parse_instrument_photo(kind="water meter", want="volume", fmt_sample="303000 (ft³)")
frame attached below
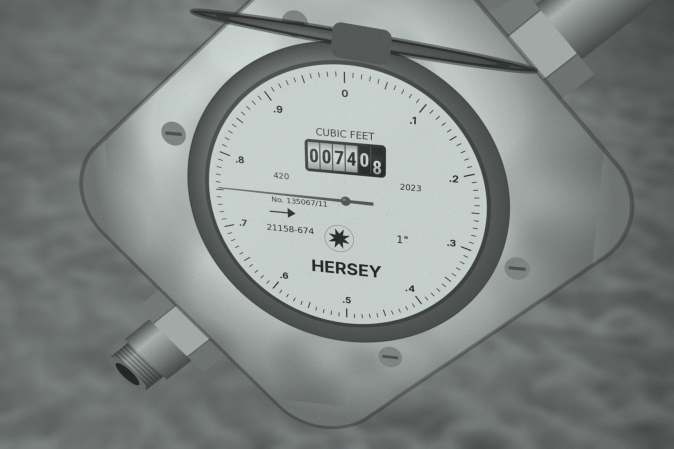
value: 7407.75 (ft³)
